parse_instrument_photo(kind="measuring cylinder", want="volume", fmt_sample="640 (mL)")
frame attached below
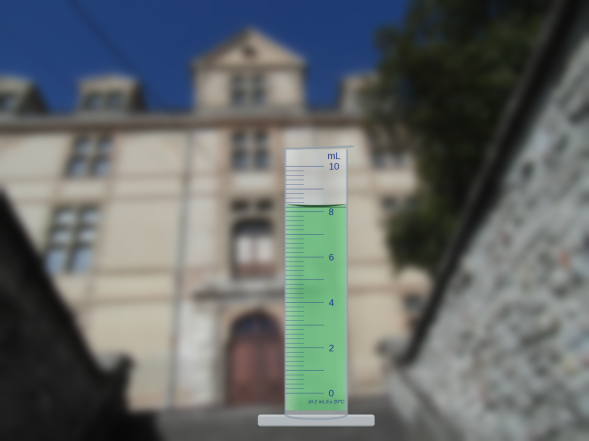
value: 8.2 (mL)
